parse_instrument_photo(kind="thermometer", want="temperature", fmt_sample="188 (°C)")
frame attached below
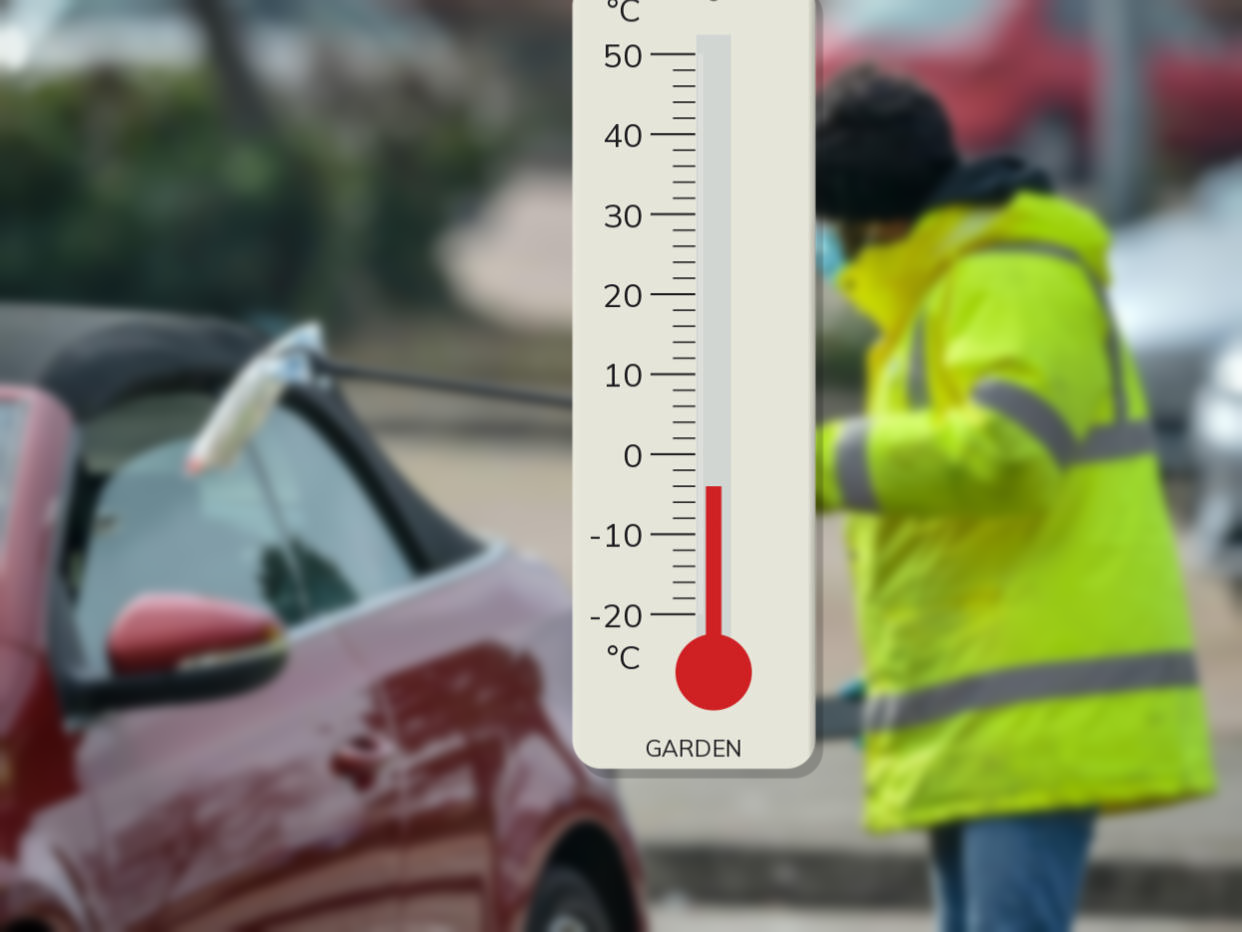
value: -4 (°C)
